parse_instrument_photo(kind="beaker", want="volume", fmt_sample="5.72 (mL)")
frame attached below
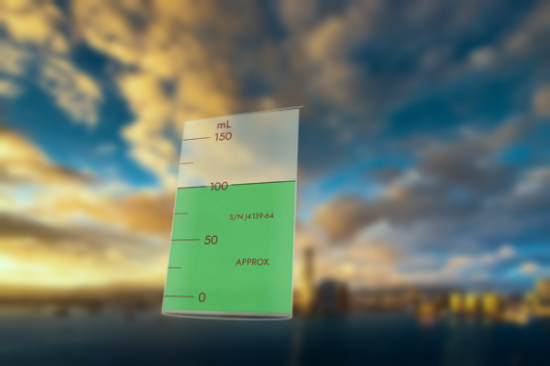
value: 100 (mL)
